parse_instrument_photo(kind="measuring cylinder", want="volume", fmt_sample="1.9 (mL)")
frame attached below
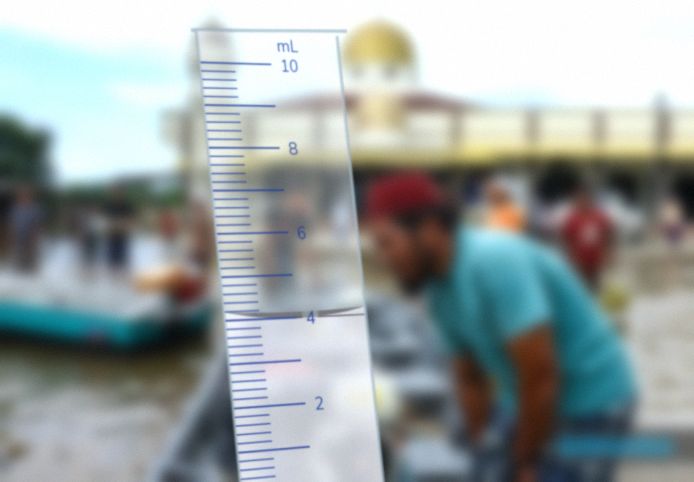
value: 4 (mL)
